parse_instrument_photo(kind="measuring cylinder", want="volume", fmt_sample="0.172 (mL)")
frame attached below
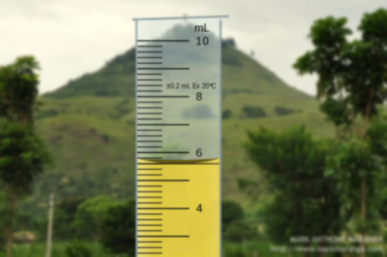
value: 5.6 (mL)
